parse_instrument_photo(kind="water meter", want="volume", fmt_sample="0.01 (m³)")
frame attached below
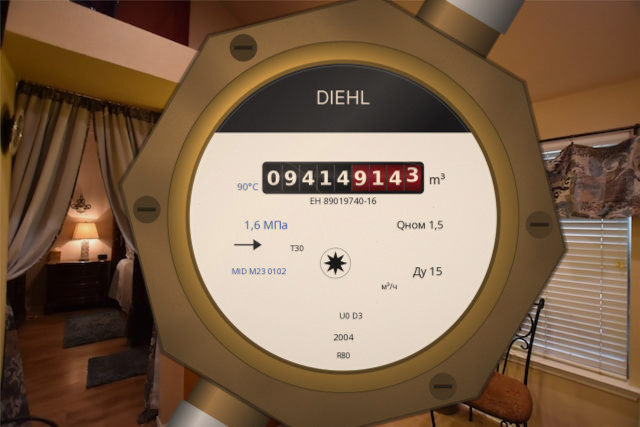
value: 9414.9143 (m³)
